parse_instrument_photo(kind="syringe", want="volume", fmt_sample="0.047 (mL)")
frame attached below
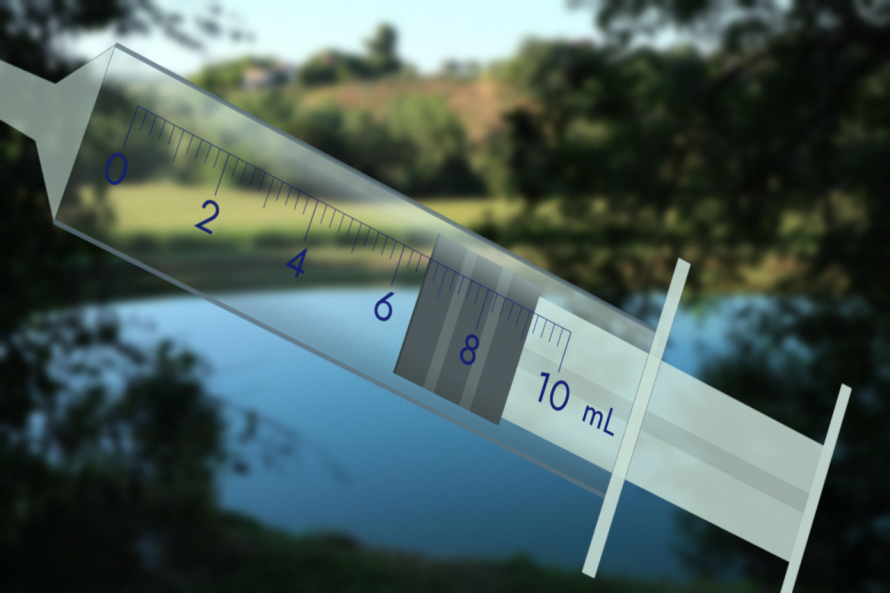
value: 6.6 (mL)
